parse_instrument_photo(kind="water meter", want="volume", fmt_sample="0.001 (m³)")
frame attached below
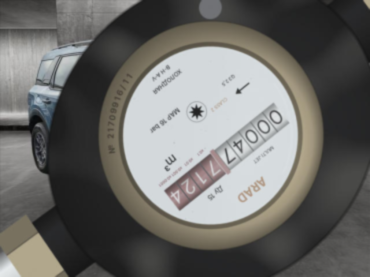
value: 47.7124 (m³)
